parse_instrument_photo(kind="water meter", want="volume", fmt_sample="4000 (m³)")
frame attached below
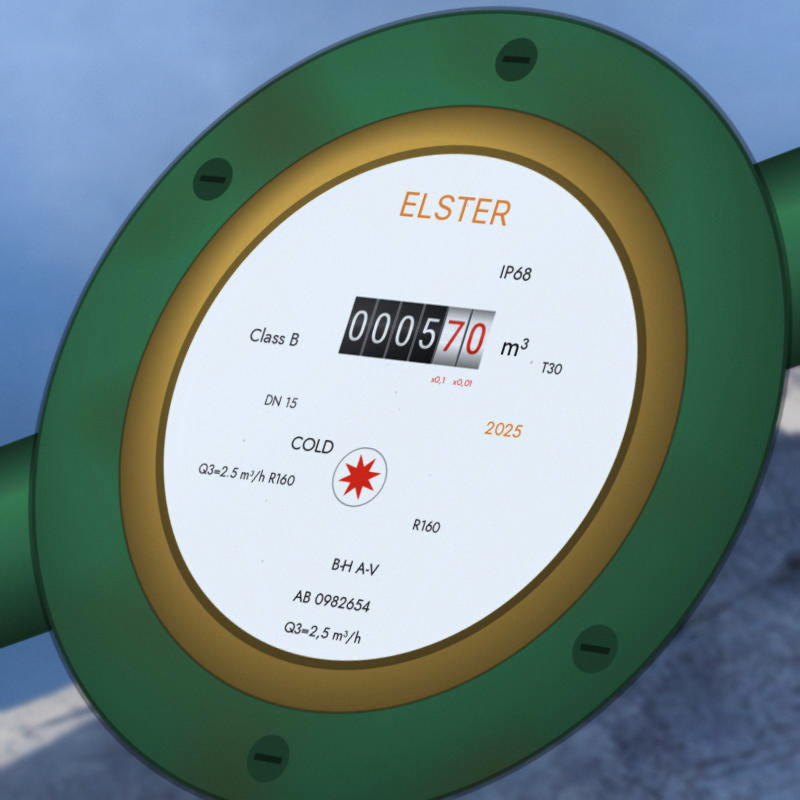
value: 5.70 (m³)
